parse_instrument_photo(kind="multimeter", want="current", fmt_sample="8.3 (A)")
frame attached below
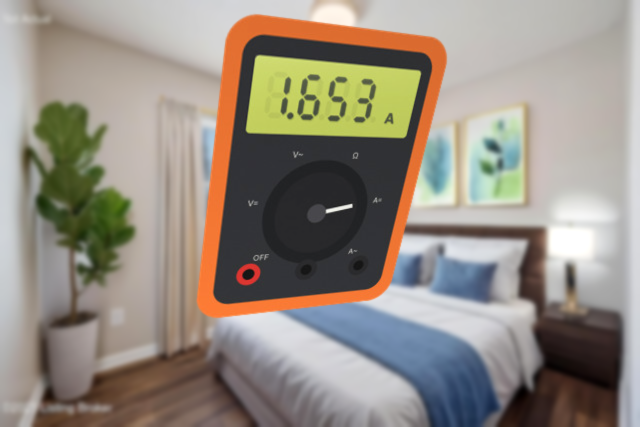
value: 1.653 (A)
